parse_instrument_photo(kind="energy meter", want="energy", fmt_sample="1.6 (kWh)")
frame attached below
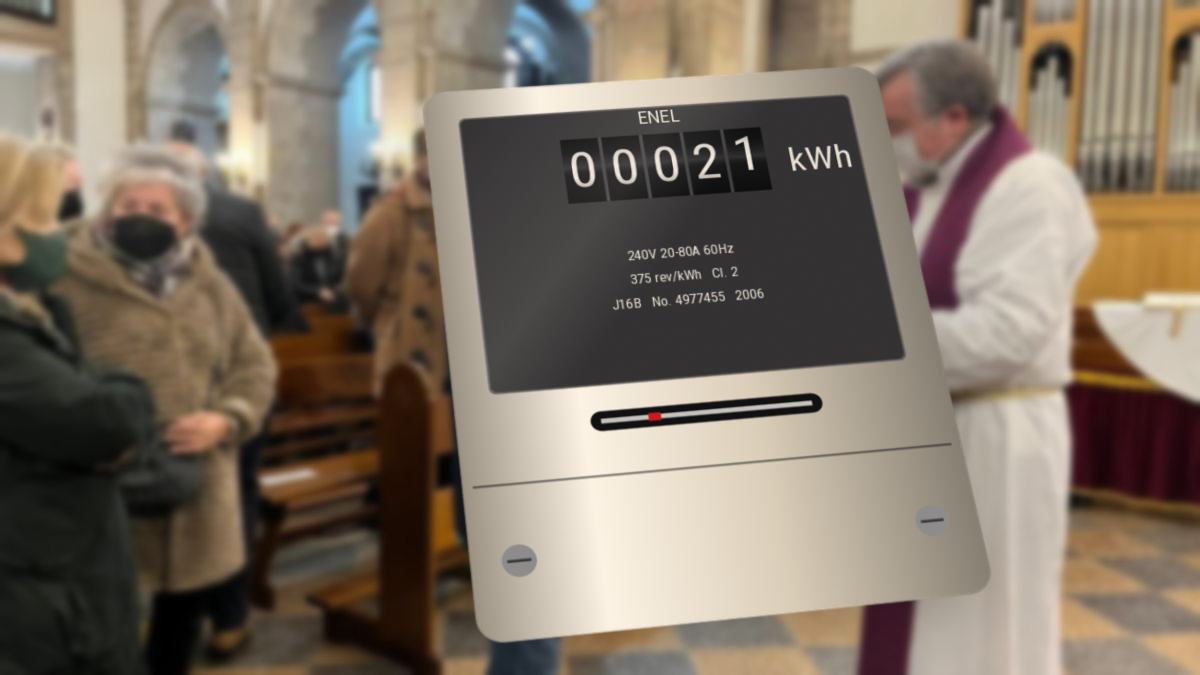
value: 21 (kWh)
